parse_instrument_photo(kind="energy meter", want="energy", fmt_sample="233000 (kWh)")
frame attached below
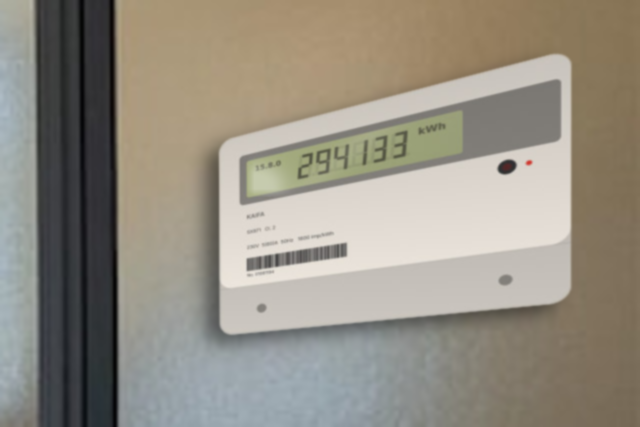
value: 294133 (kWh)
